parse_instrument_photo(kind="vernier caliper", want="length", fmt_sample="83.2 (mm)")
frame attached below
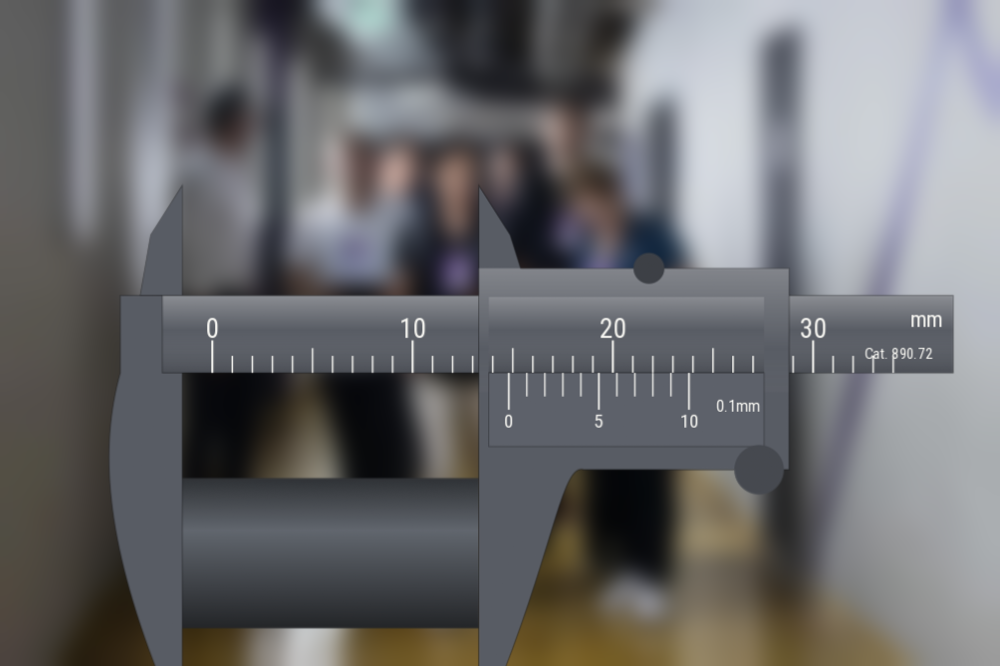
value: 14.8 (mm)
